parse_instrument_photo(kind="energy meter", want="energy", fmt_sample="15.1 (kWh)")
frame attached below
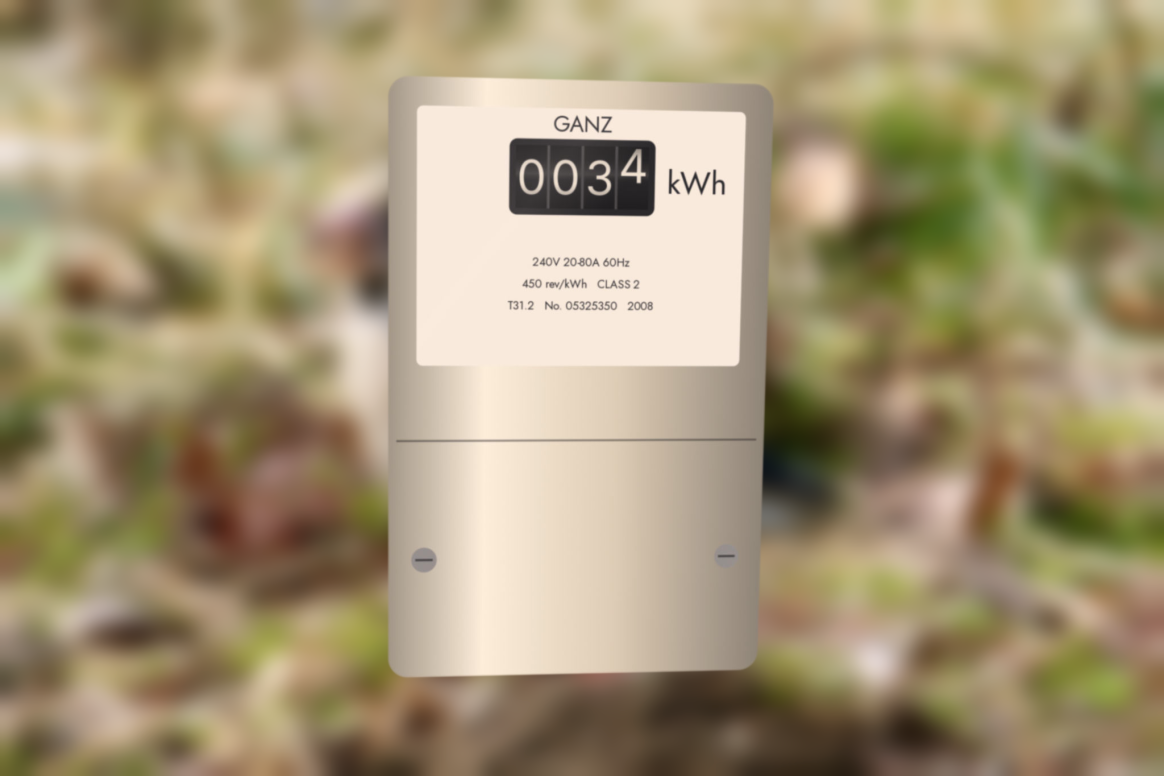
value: 34 (kWh)
